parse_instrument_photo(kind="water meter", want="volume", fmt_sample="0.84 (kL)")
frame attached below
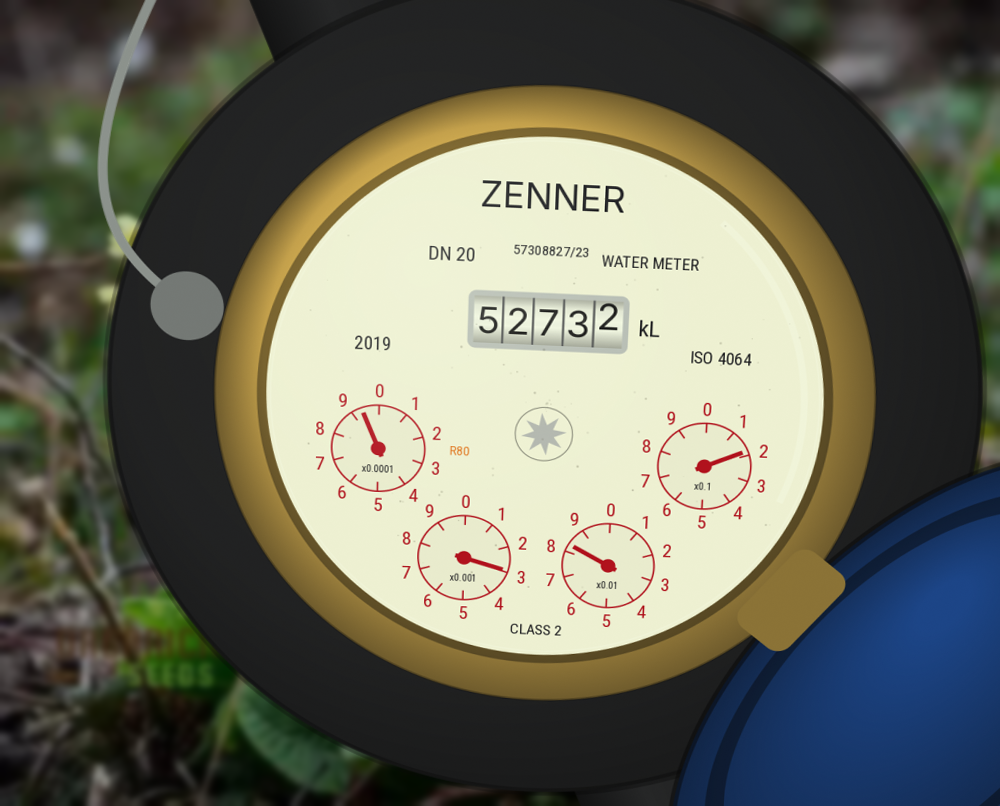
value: 52732.1829 (kL)
